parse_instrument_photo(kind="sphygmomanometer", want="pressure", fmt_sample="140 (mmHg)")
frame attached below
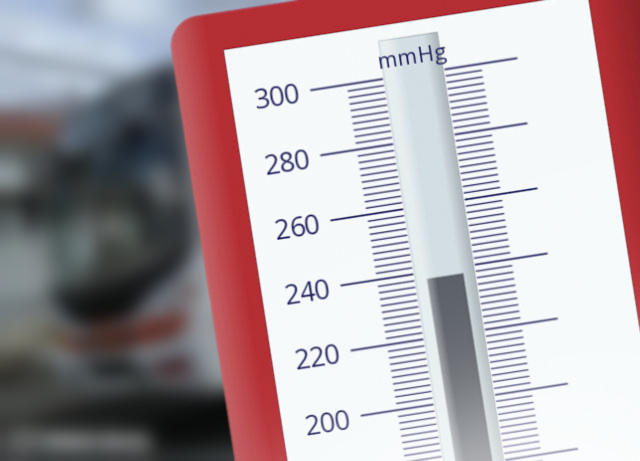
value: 238 (mmHg)
